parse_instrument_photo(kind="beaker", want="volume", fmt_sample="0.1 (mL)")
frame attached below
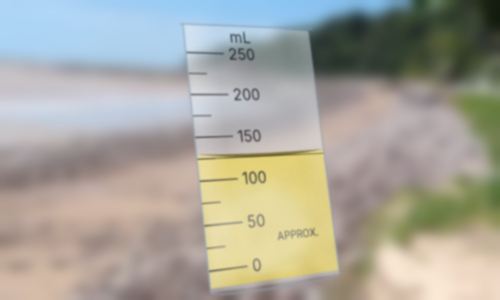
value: 125 (mL)
